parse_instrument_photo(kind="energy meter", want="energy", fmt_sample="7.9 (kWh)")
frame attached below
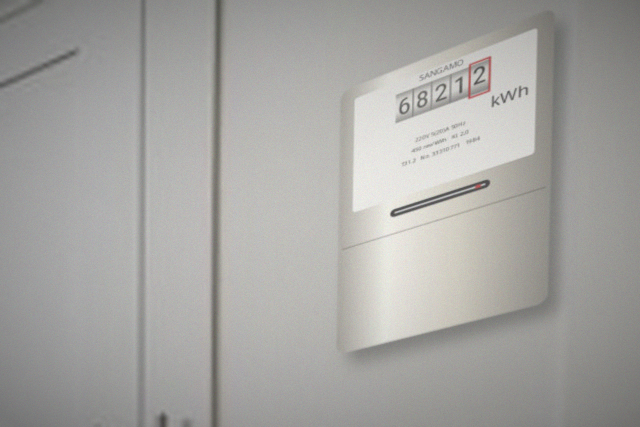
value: 6821.2 (kWh)
